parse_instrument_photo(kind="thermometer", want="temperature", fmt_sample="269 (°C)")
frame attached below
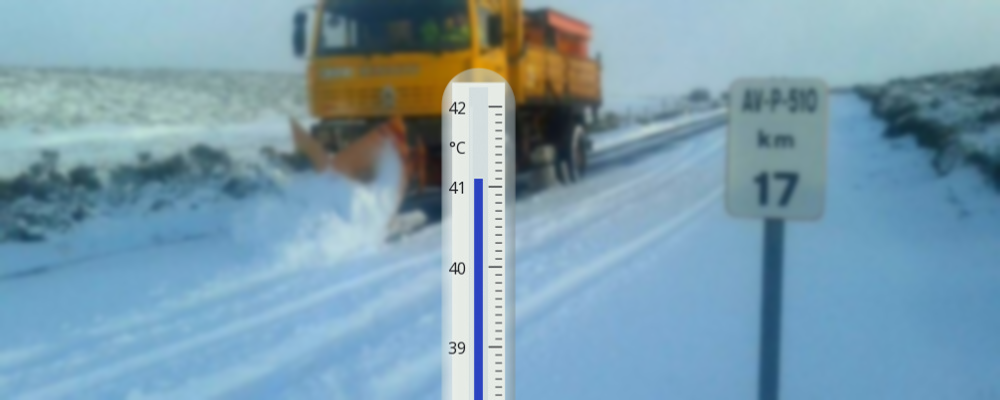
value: 41.1 (°C)
